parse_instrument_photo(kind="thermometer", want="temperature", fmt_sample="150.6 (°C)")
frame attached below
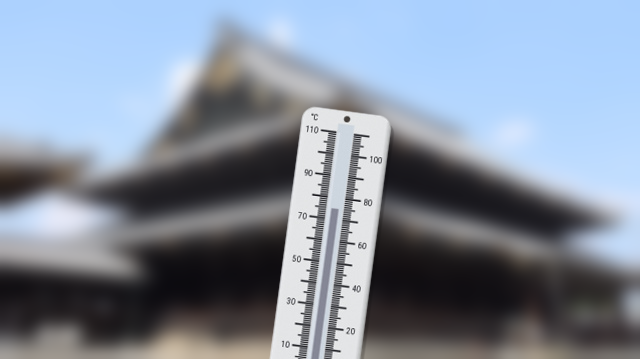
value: 75 (°C)
